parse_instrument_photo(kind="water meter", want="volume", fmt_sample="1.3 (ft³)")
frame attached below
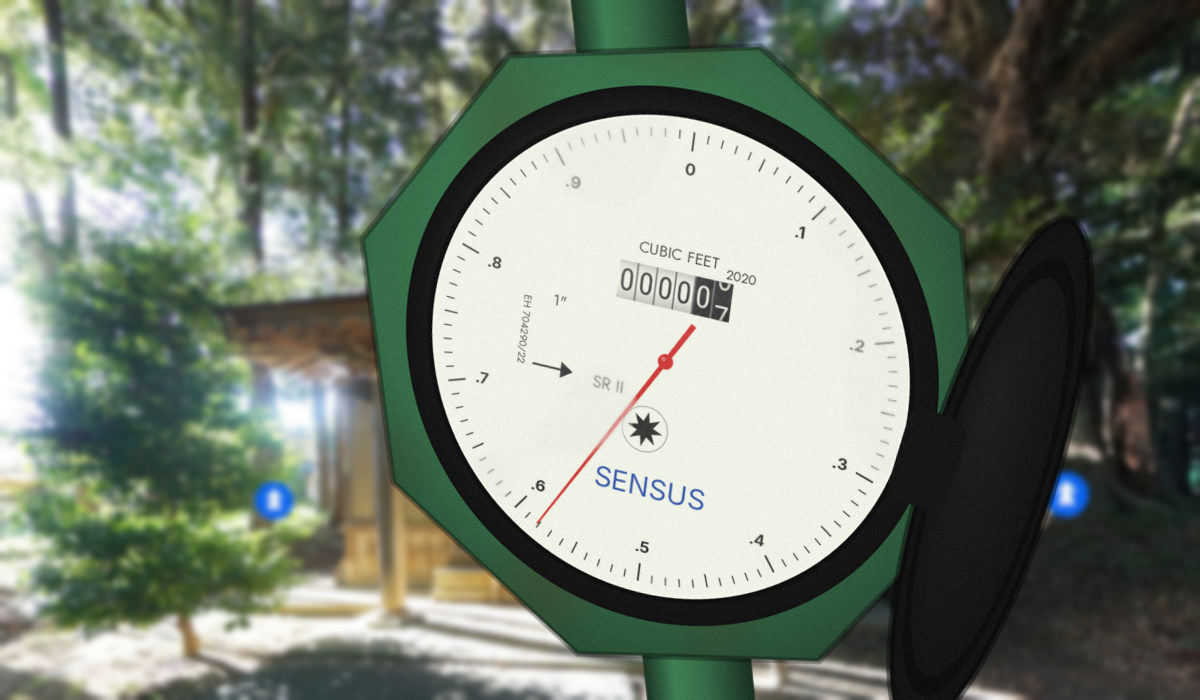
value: 6.58 (ft³)
